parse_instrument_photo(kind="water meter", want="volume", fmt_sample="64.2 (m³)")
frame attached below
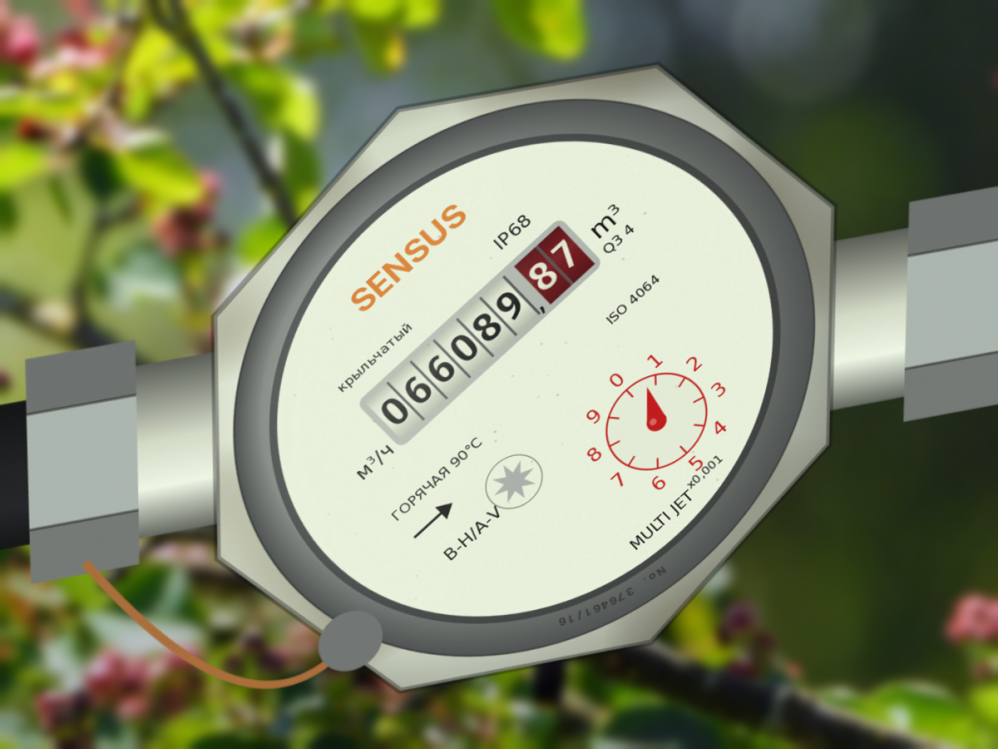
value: 66089.870 (m³)
